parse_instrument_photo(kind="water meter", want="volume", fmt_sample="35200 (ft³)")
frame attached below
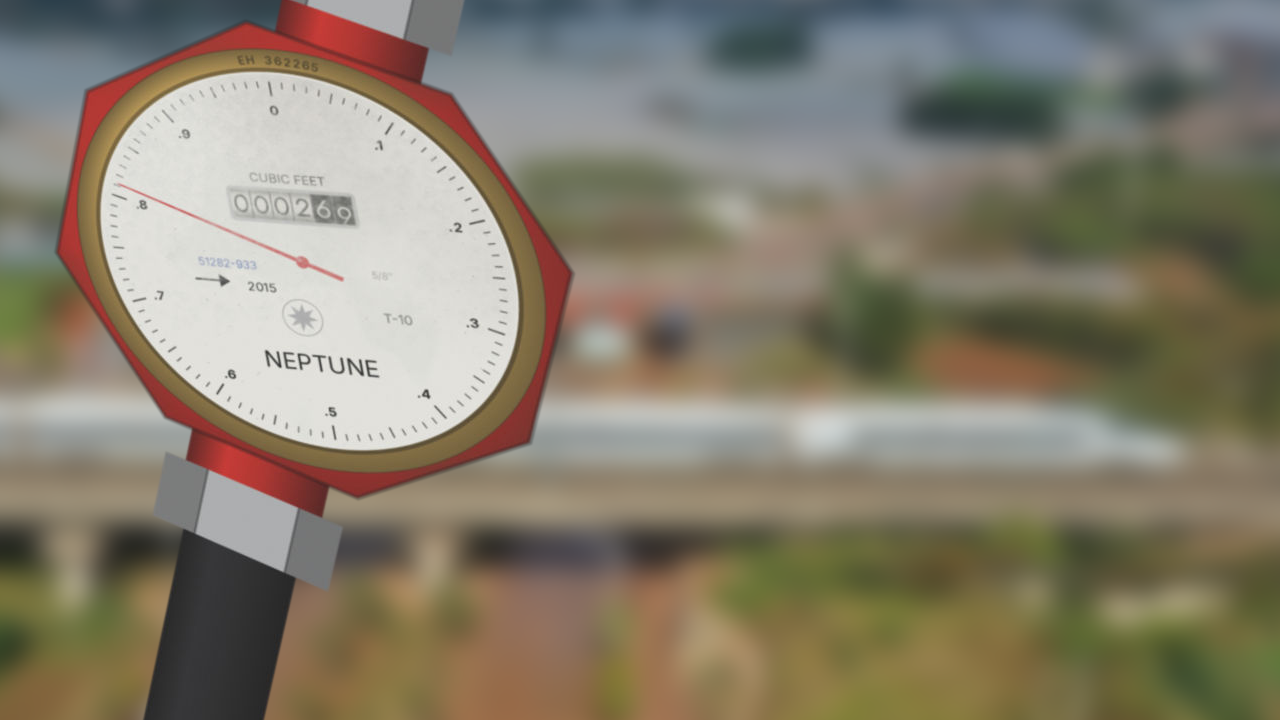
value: 268.81 (ft³)
